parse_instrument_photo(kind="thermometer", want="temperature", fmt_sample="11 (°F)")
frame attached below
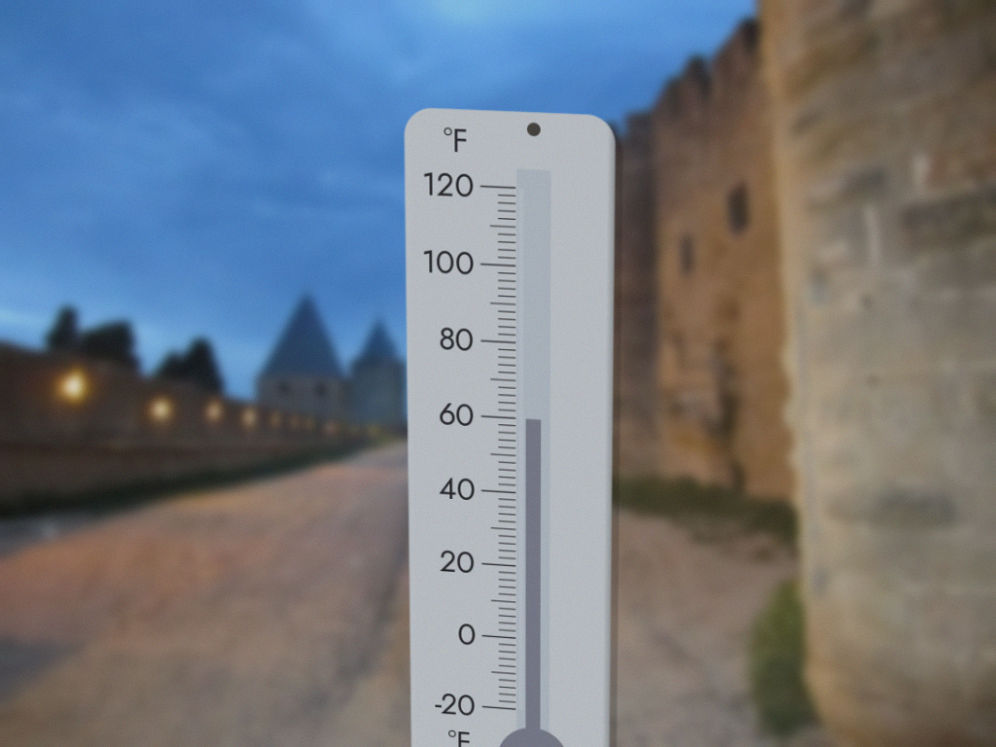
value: 60 (°F)
